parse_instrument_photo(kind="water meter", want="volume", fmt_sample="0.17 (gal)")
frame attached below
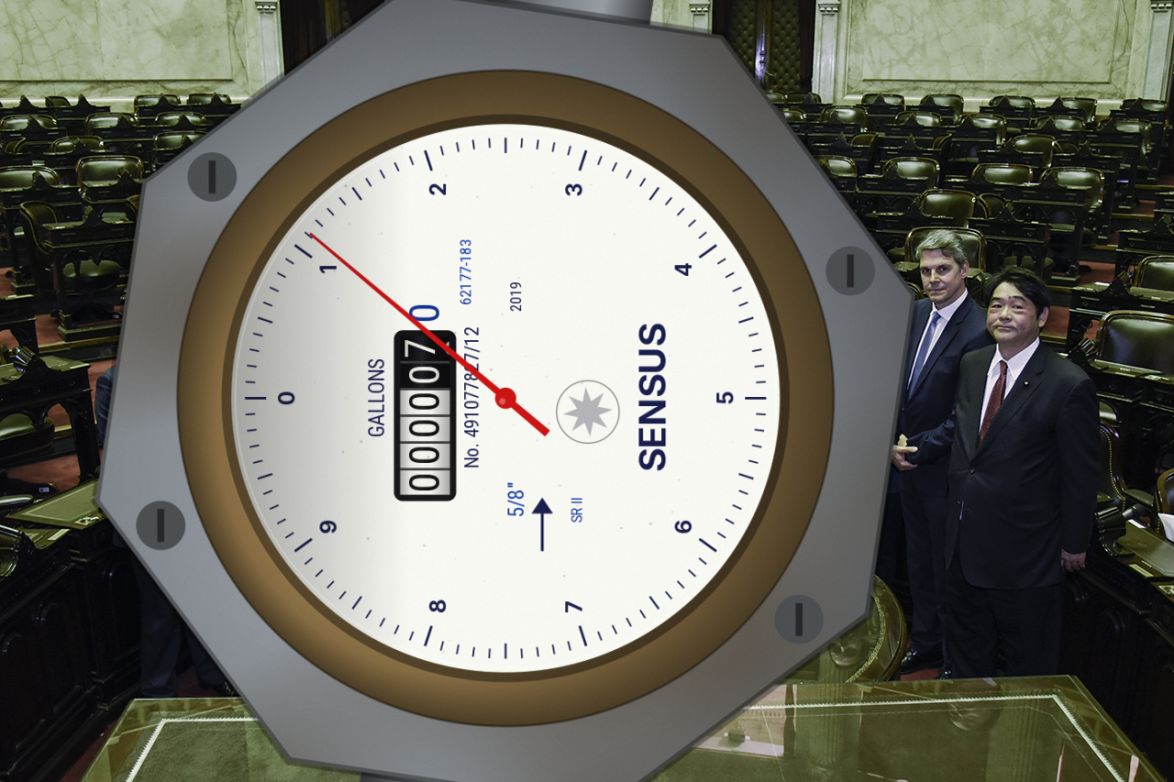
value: 71.1 (gal)
